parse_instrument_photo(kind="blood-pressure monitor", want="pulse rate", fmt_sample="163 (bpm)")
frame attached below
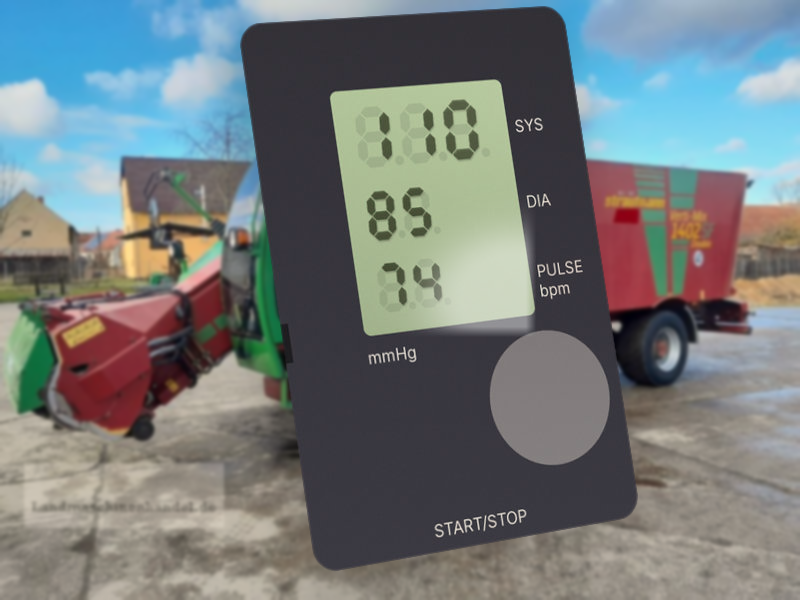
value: 74 (bpm)
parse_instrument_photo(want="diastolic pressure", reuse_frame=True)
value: 85 (mmHg)
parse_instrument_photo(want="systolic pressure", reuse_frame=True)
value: 110 (mmHg)
